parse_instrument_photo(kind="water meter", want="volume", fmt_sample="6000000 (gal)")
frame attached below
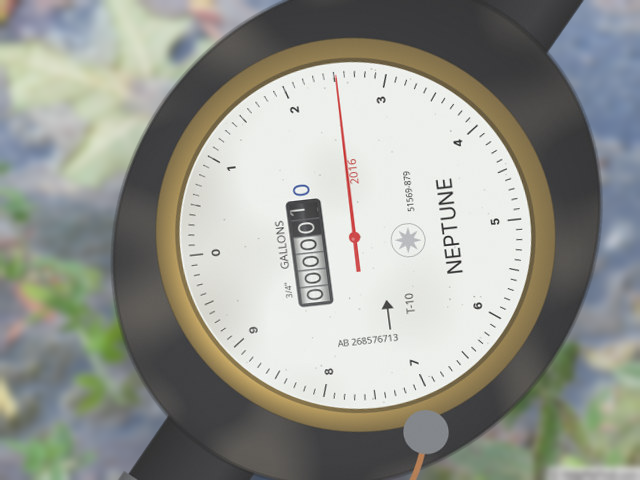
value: 12.5 (gal)
